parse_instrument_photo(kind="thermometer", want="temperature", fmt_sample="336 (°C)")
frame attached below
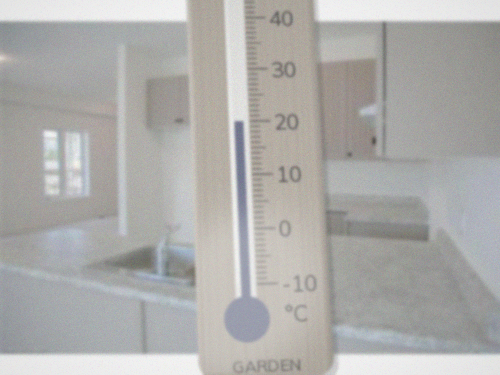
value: 20 (°C)
